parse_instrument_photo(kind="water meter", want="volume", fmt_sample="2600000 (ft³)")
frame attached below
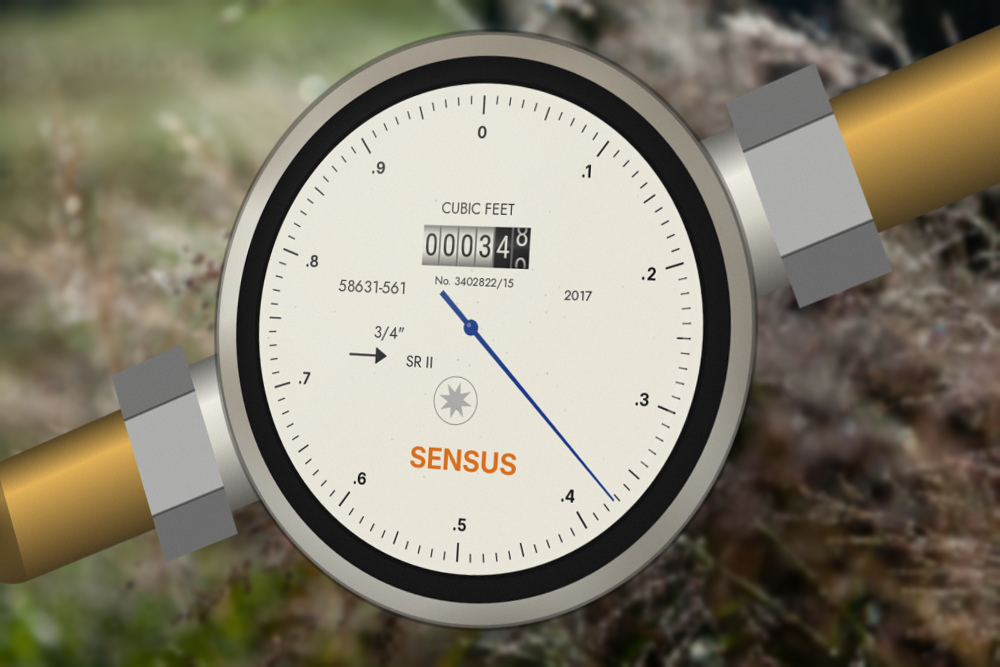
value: 348.37 (ft³)
